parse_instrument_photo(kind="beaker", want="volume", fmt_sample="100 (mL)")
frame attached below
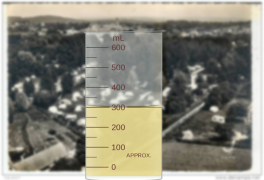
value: 300 (mL)
